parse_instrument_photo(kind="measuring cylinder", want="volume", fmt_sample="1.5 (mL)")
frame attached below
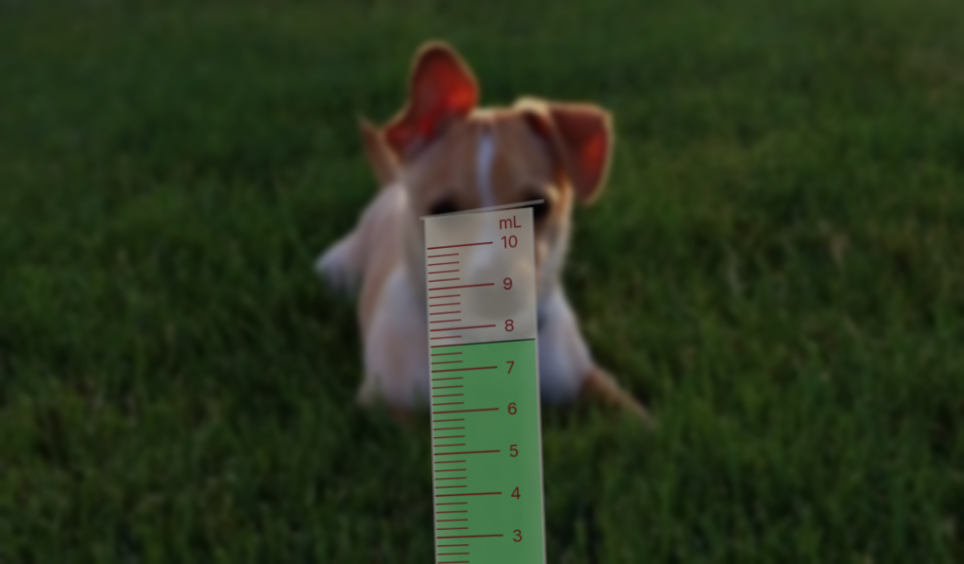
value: 7.6 (mL)
